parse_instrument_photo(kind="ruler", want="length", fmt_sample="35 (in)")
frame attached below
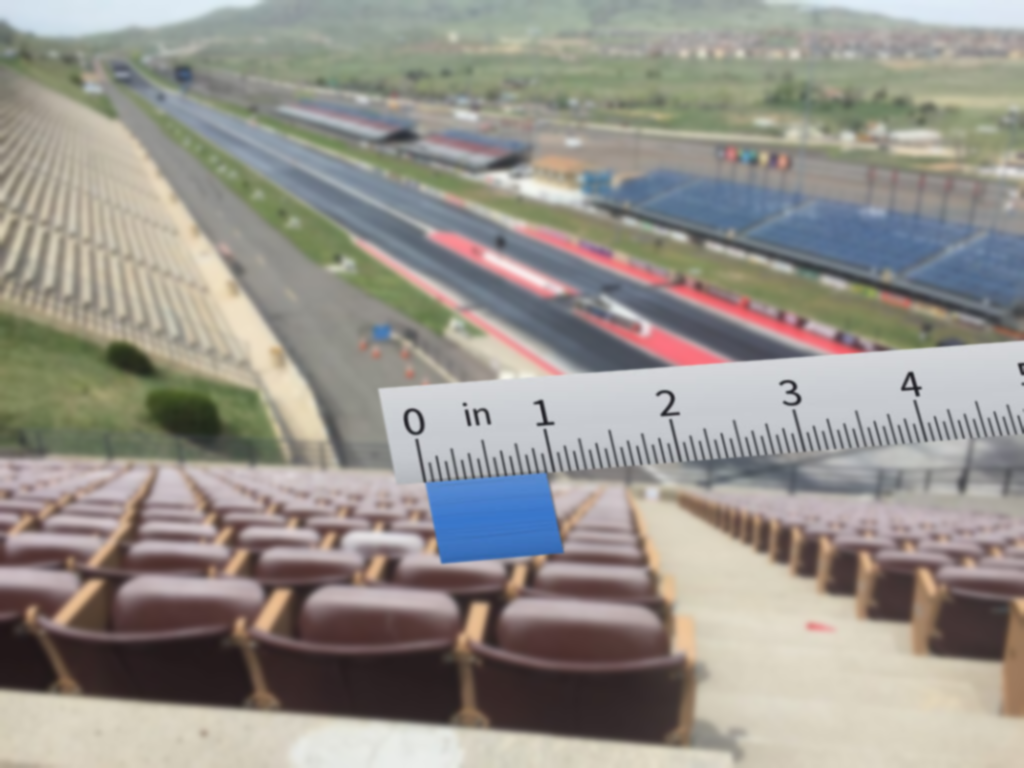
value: 0.9375 (in)
